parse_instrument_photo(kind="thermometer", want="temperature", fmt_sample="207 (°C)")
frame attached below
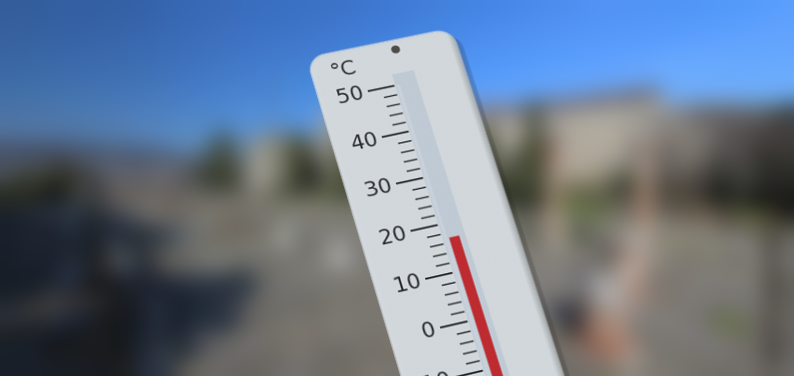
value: 17 (°C)
